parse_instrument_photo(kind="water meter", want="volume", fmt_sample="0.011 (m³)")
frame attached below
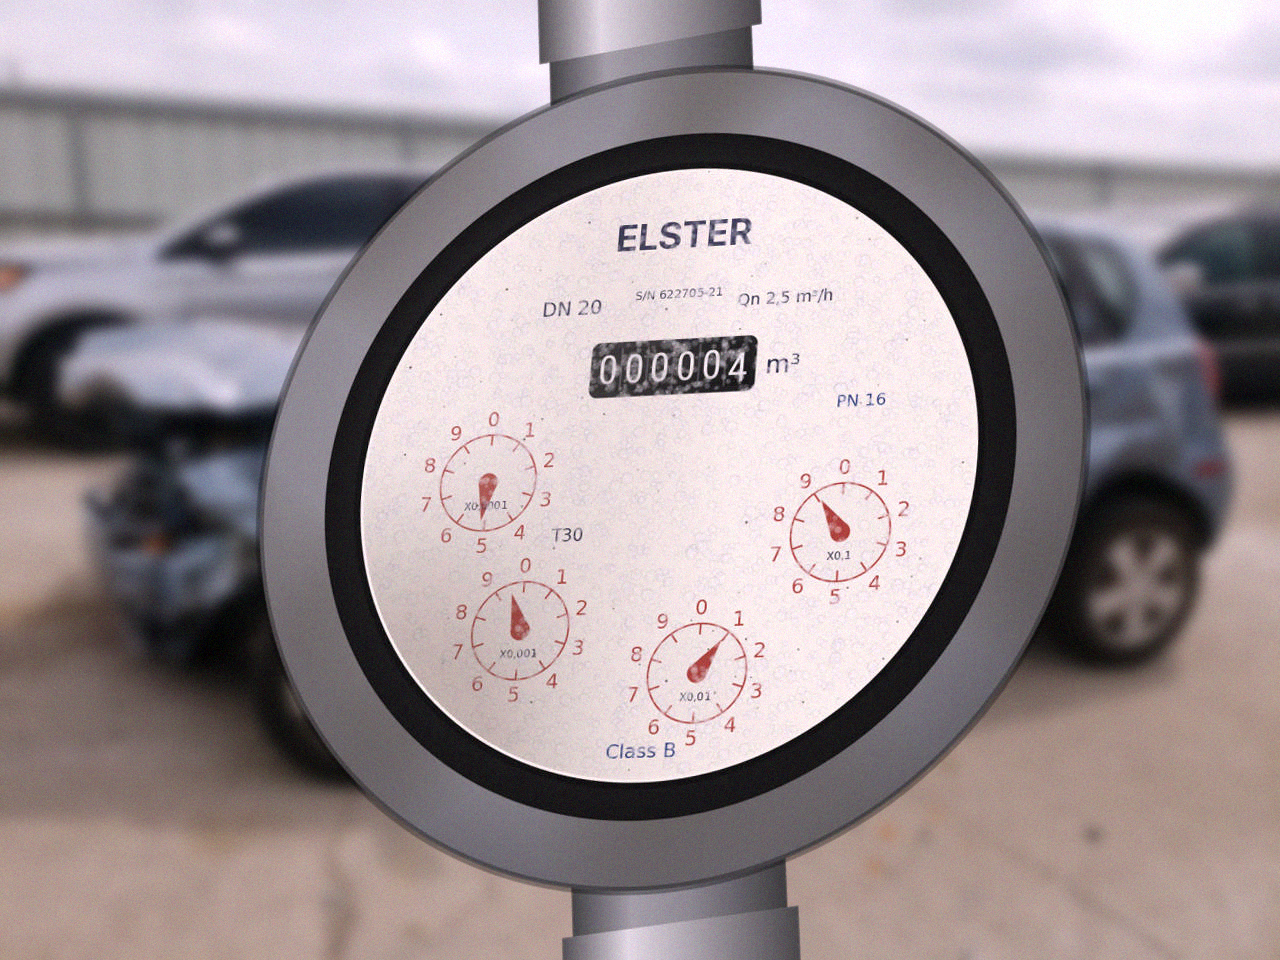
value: 3.9095 (m³)
